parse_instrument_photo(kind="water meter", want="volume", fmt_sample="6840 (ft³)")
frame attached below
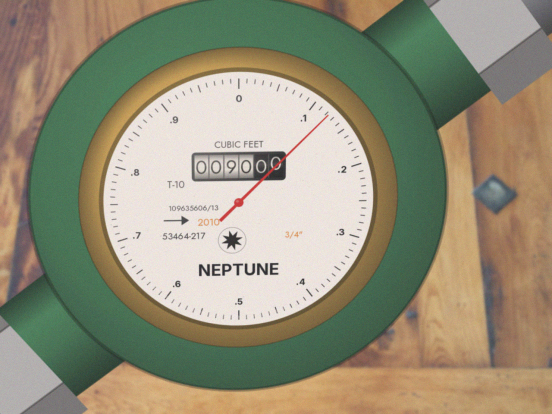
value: 9000.12 (ft³)
